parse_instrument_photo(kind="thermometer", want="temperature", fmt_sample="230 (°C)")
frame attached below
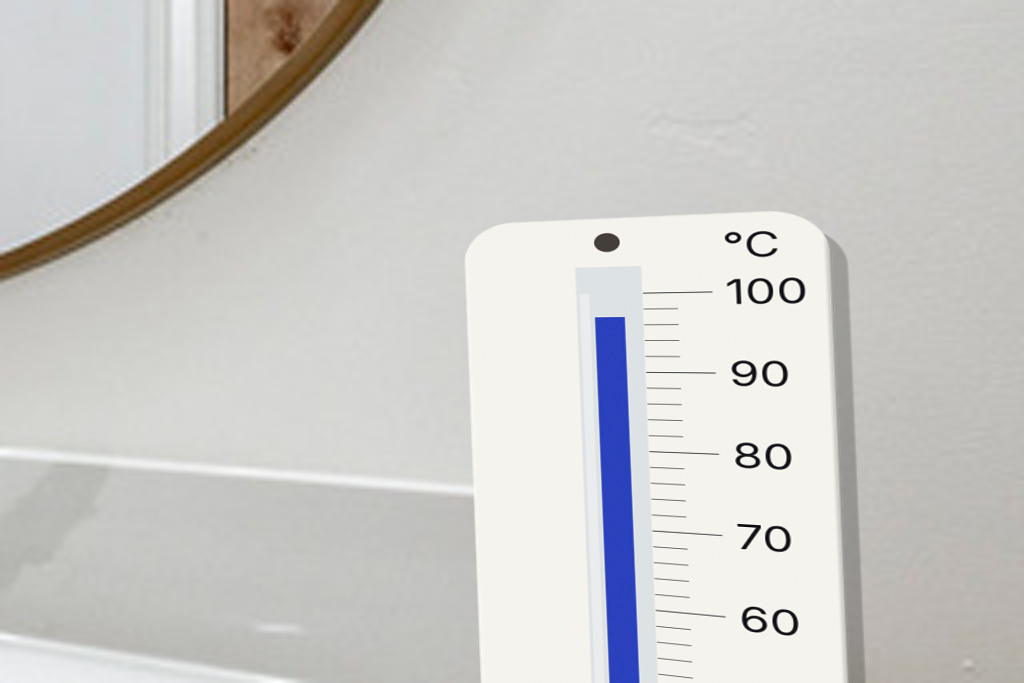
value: 97 (°C)
